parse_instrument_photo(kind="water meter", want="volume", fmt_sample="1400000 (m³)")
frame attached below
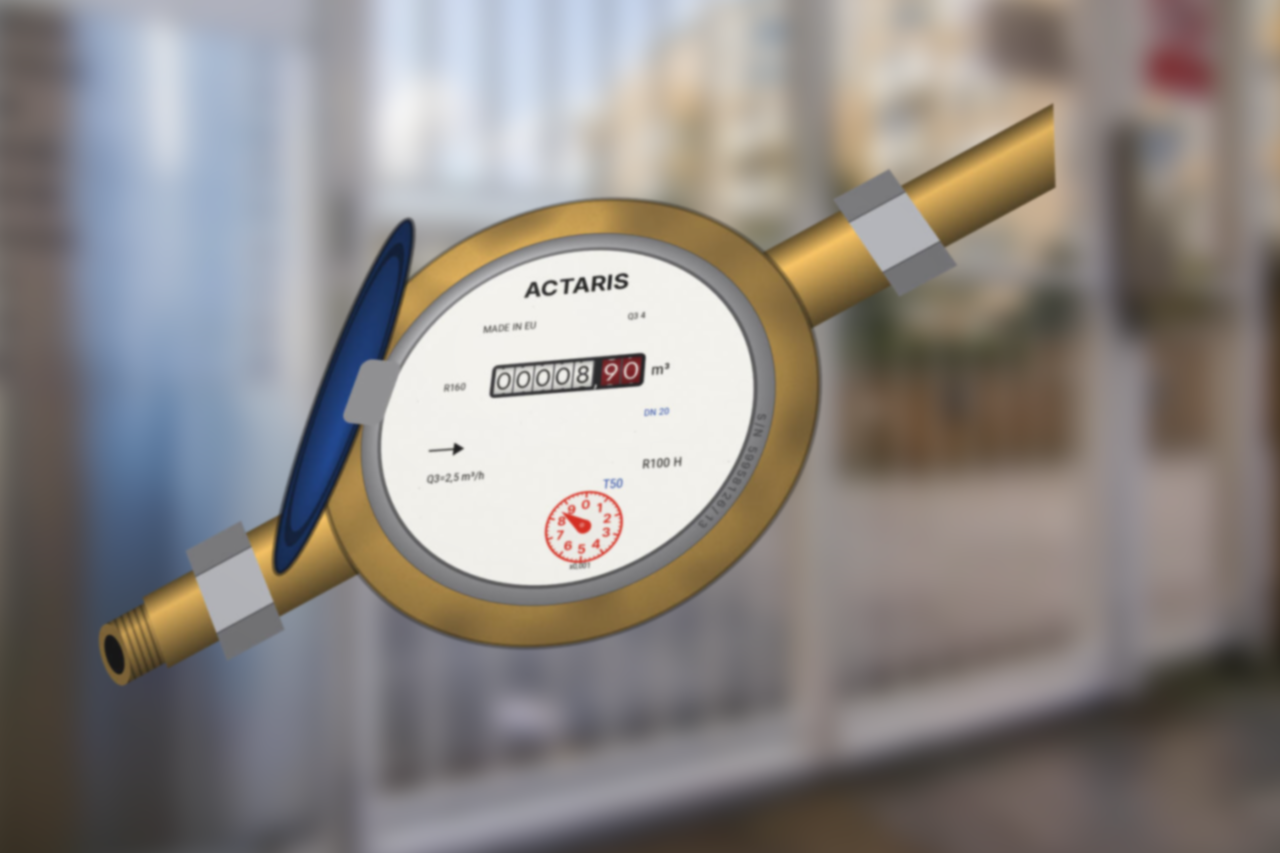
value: 8.908 (m³)
